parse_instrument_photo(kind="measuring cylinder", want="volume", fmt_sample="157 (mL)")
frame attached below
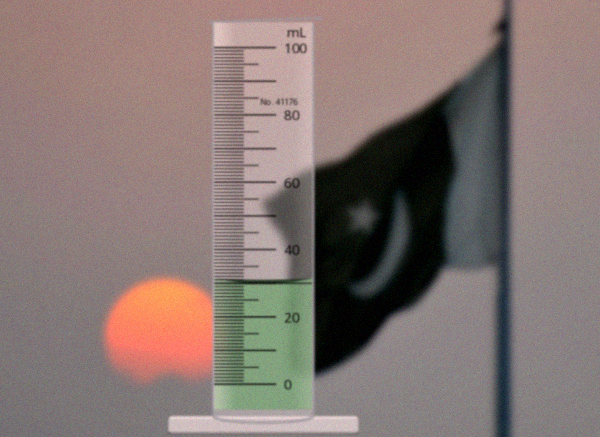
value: 30 (mL)
